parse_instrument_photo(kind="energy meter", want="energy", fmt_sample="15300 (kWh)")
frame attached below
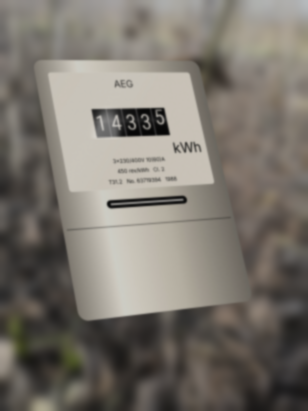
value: 14335 (kWh)
